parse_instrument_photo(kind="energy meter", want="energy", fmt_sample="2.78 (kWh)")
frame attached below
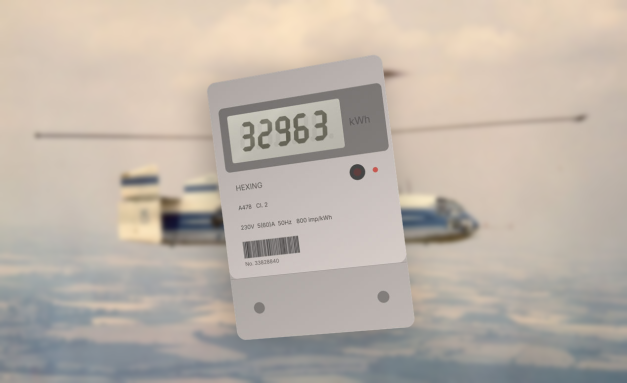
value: 32963 (kWh)
